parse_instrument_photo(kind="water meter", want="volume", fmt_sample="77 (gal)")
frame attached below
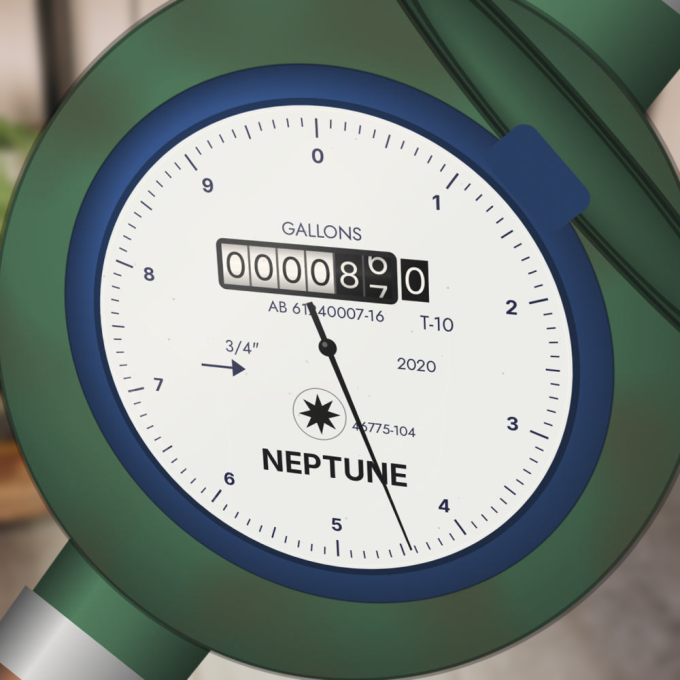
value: 864.4 (gal)
